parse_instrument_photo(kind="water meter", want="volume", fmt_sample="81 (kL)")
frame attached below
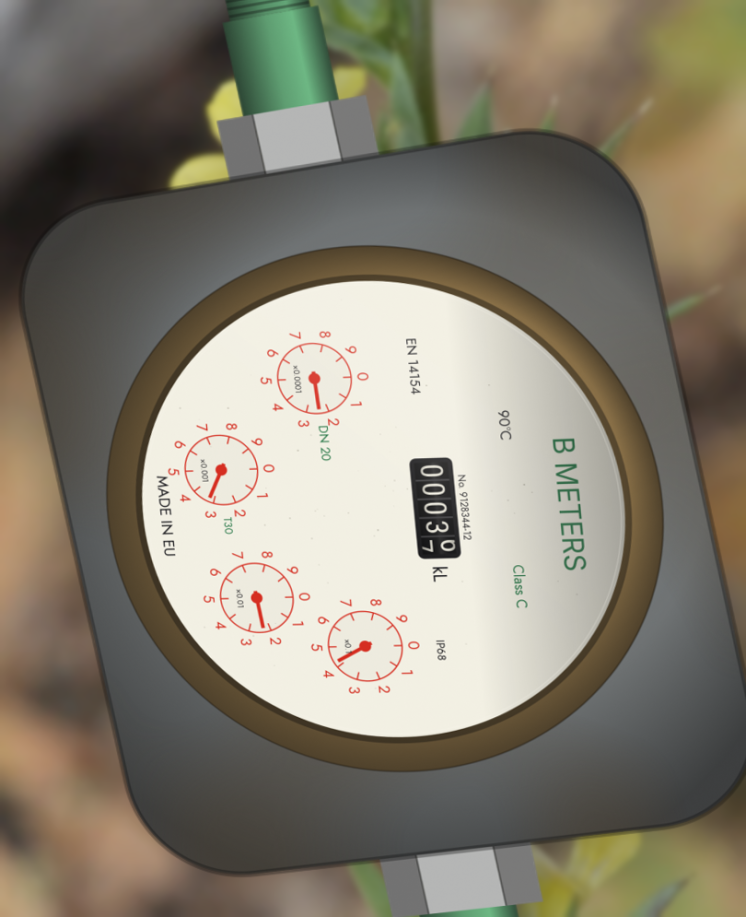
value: 36.4232 (kL)
